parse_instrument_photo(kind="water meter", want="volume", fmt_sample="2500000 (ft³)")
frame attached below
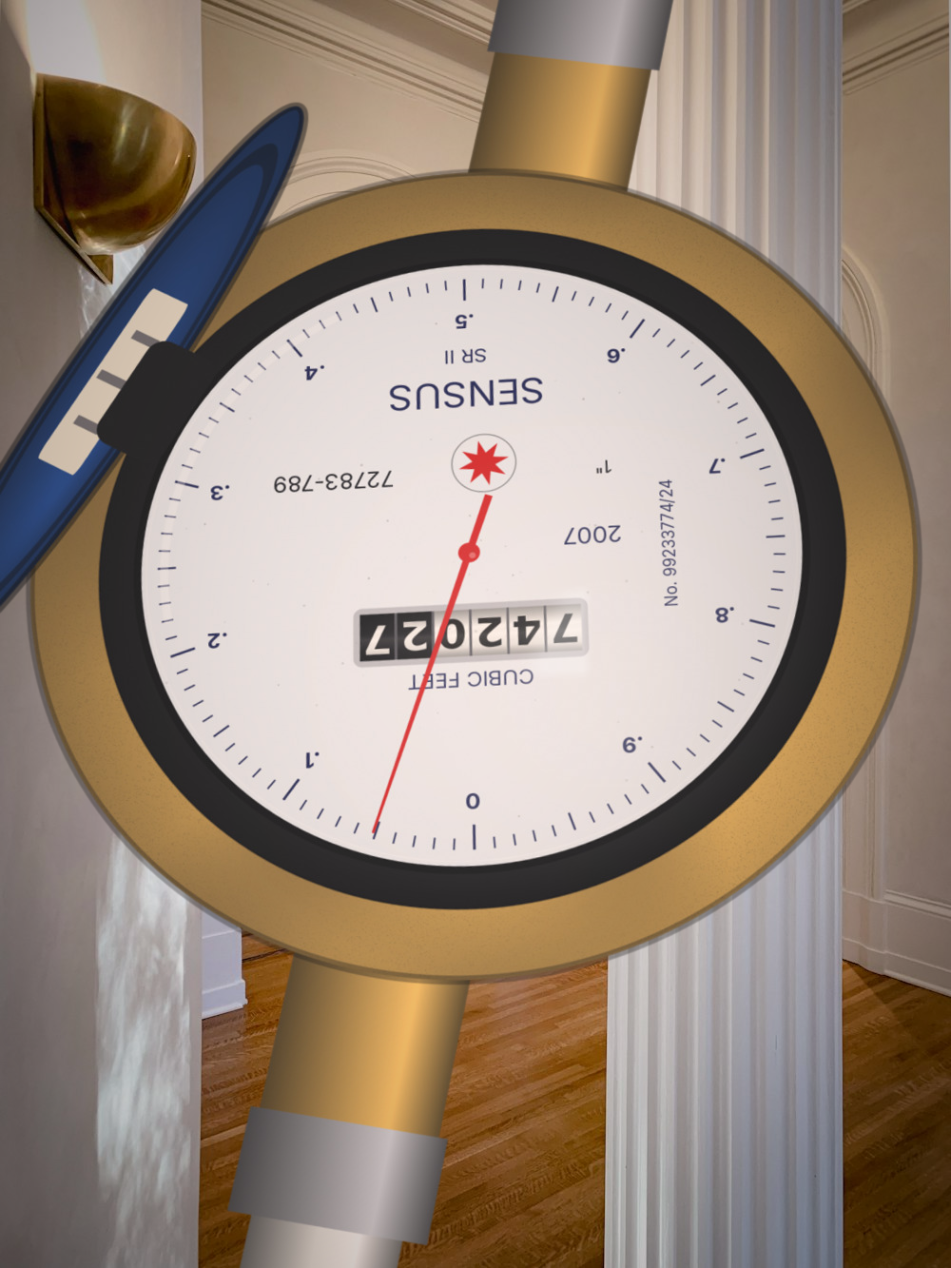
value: 742027.05 (ft³)
